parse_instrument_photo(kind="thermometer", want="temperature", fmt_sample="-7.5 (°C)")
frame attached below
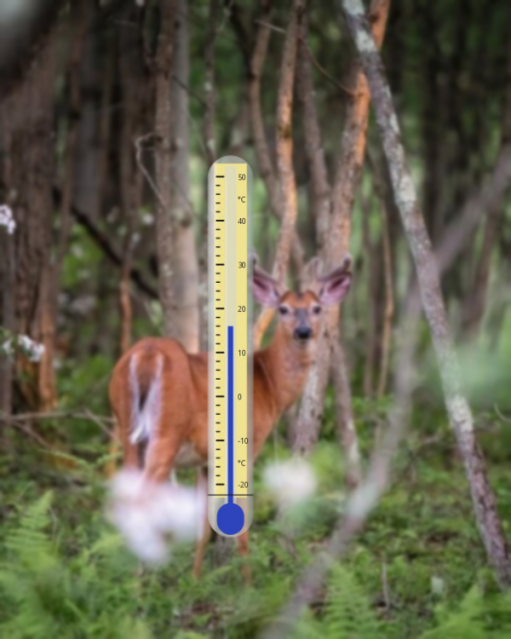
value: 16 (°C)
